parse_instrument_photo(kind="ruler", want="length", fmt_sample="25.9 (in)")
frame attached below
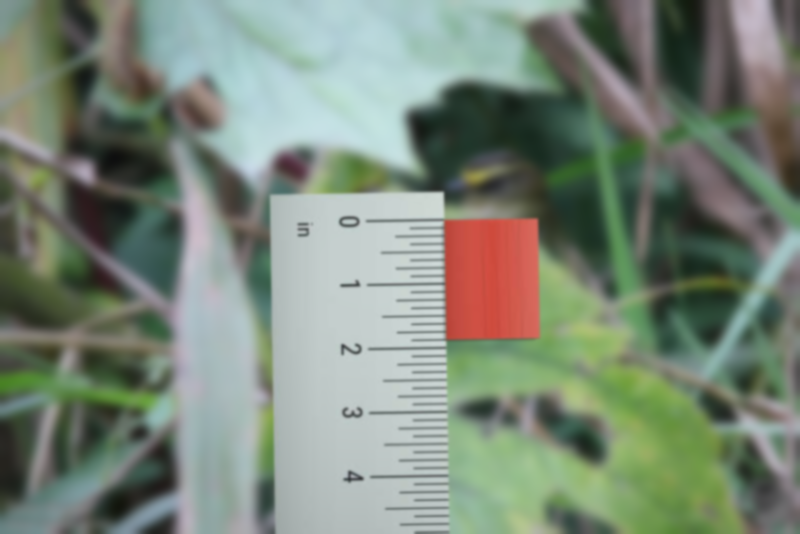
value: 1.875 (in)
